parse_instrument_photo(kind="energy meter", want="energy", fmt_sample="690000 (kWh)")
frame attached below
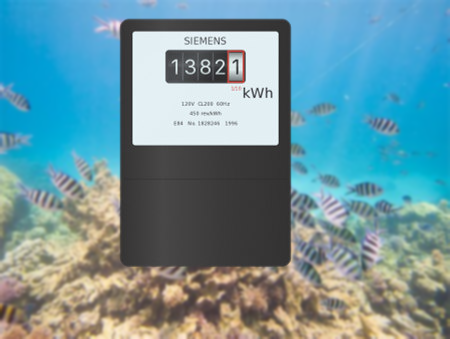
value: 1382.1 (kWh)
